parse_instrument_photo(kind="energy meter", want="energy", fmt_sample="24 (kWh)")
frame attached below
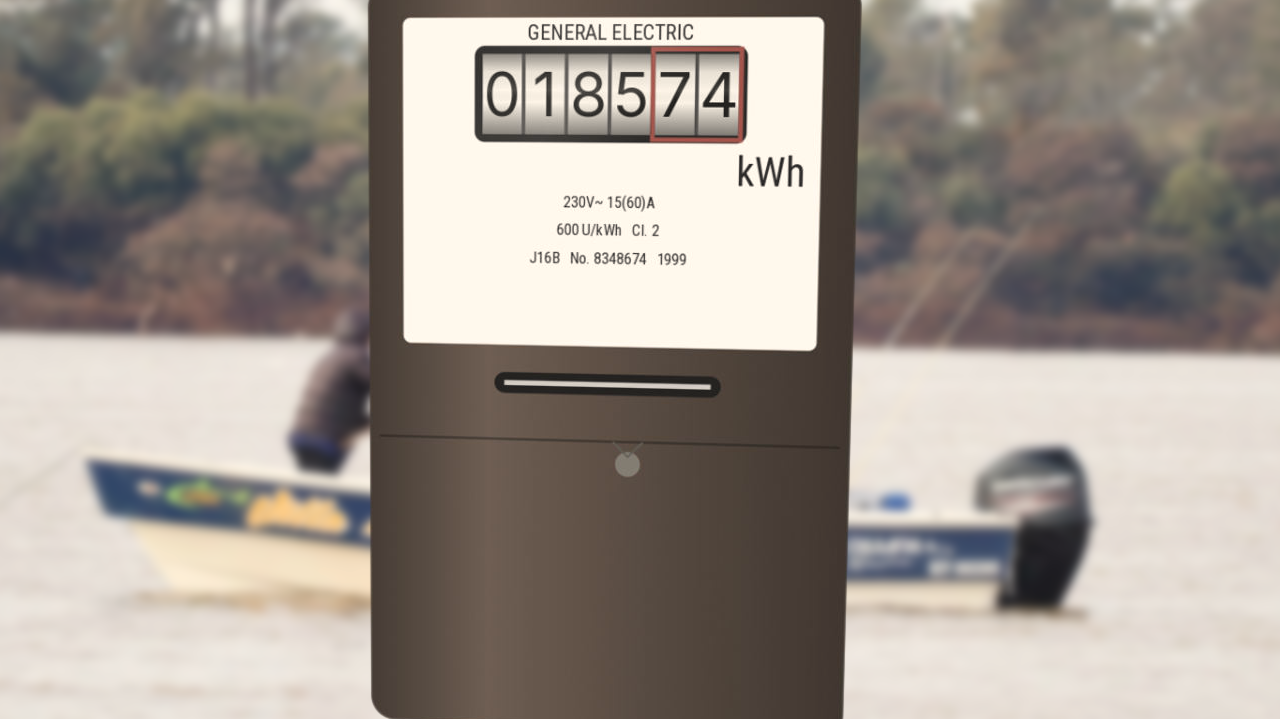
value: 185.74 (kWh)
